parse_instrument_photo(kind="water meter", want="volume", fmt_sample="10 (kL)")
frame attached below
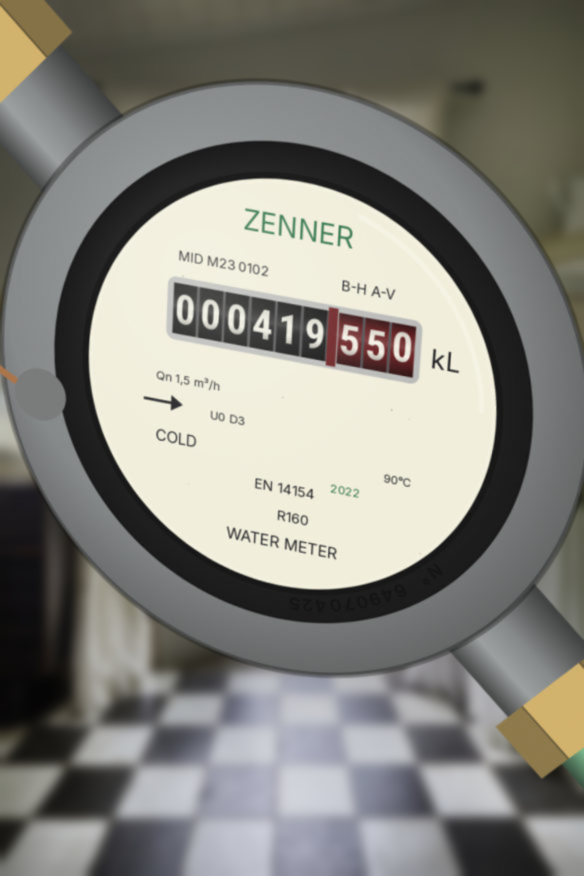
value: 419.550 (kL)
